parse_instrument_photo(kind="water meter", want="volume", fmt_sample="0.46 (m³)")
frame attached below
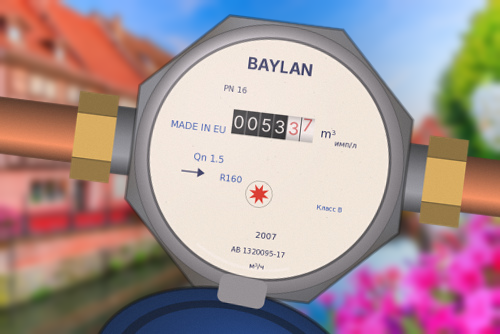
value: 53.37 (m³)
